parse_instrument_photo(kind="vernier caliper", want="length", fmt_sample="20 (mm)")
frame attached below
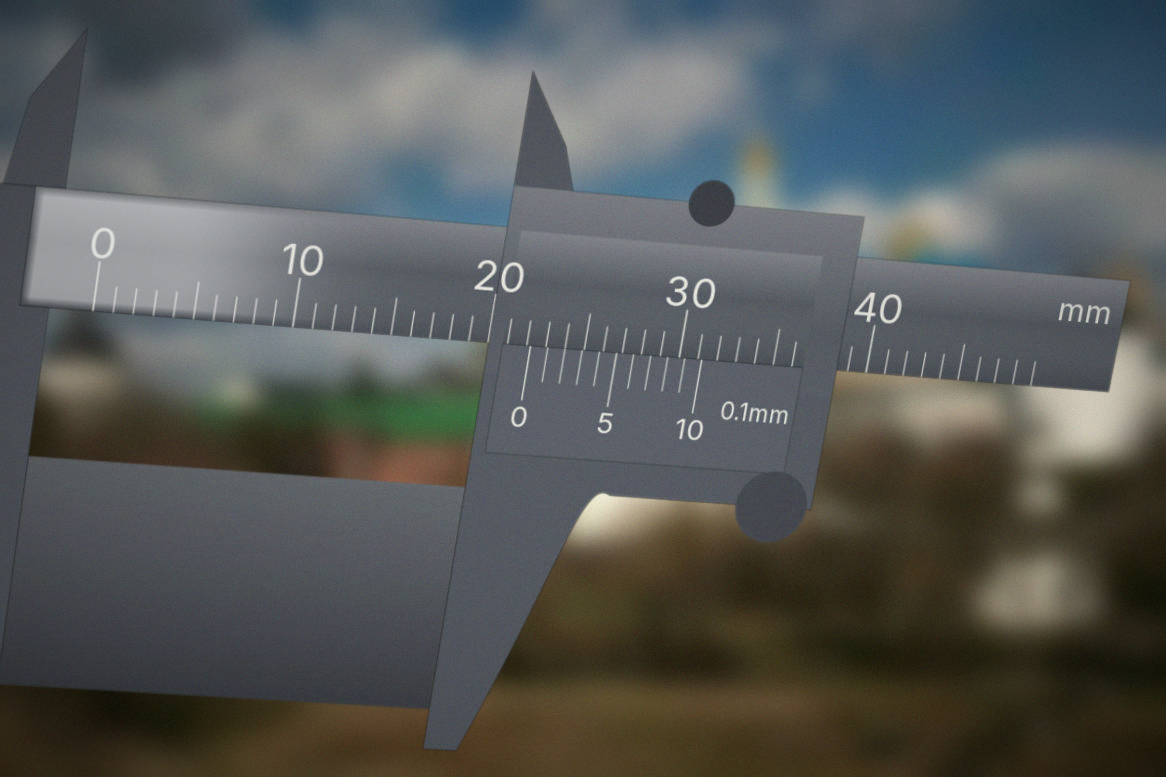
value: 22.2 (mm)
